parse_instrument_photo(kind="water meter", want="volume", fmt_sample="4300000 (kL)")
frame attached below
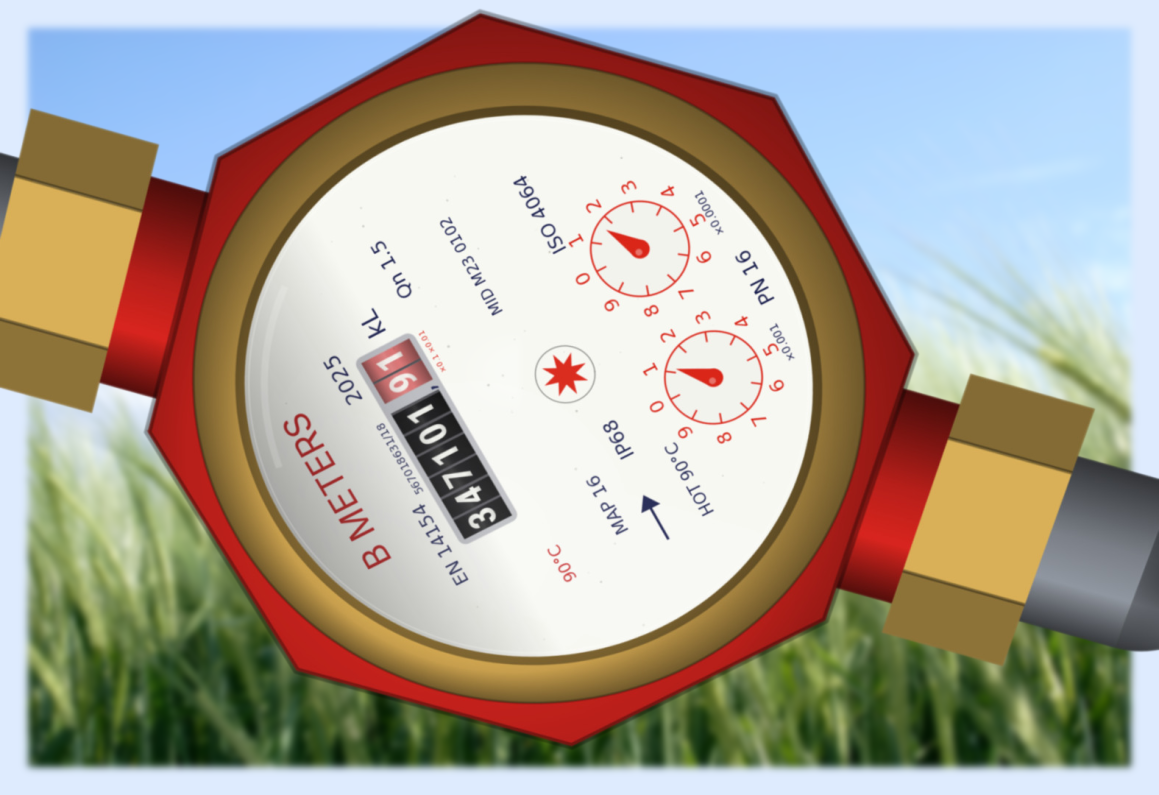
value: 347101.9111 (kL)
